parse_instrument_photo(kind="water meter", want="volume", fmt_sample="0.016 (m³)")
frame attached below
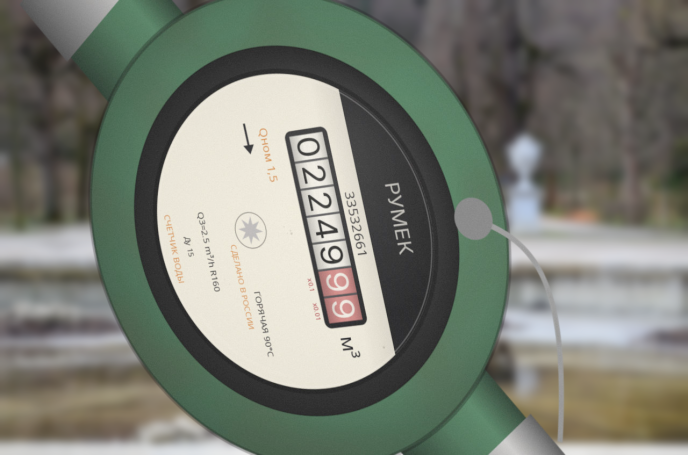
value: 2249.99 (m³)
